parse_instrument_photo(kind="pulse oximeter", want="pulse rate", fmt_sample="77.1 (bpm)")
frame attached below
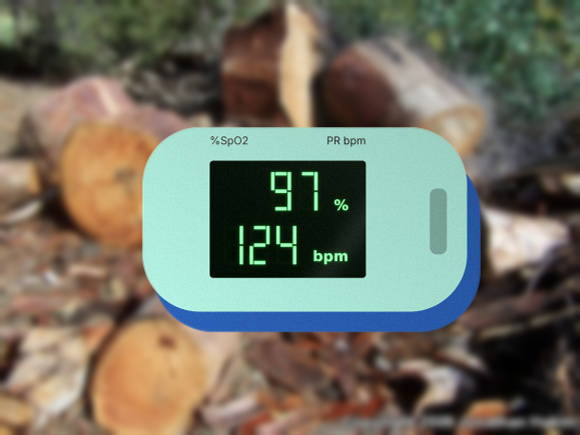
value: 124 (bpm)
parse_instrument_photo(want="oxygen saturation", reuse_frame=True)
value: 97 (%)
